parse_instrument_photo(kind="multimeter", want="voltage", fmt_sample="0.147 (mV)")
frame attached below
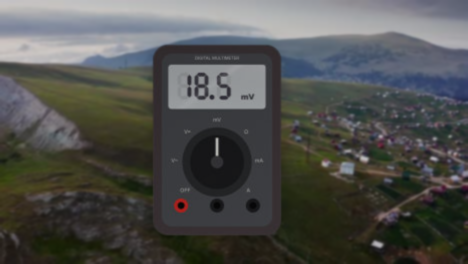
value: 18.5 (mV)
